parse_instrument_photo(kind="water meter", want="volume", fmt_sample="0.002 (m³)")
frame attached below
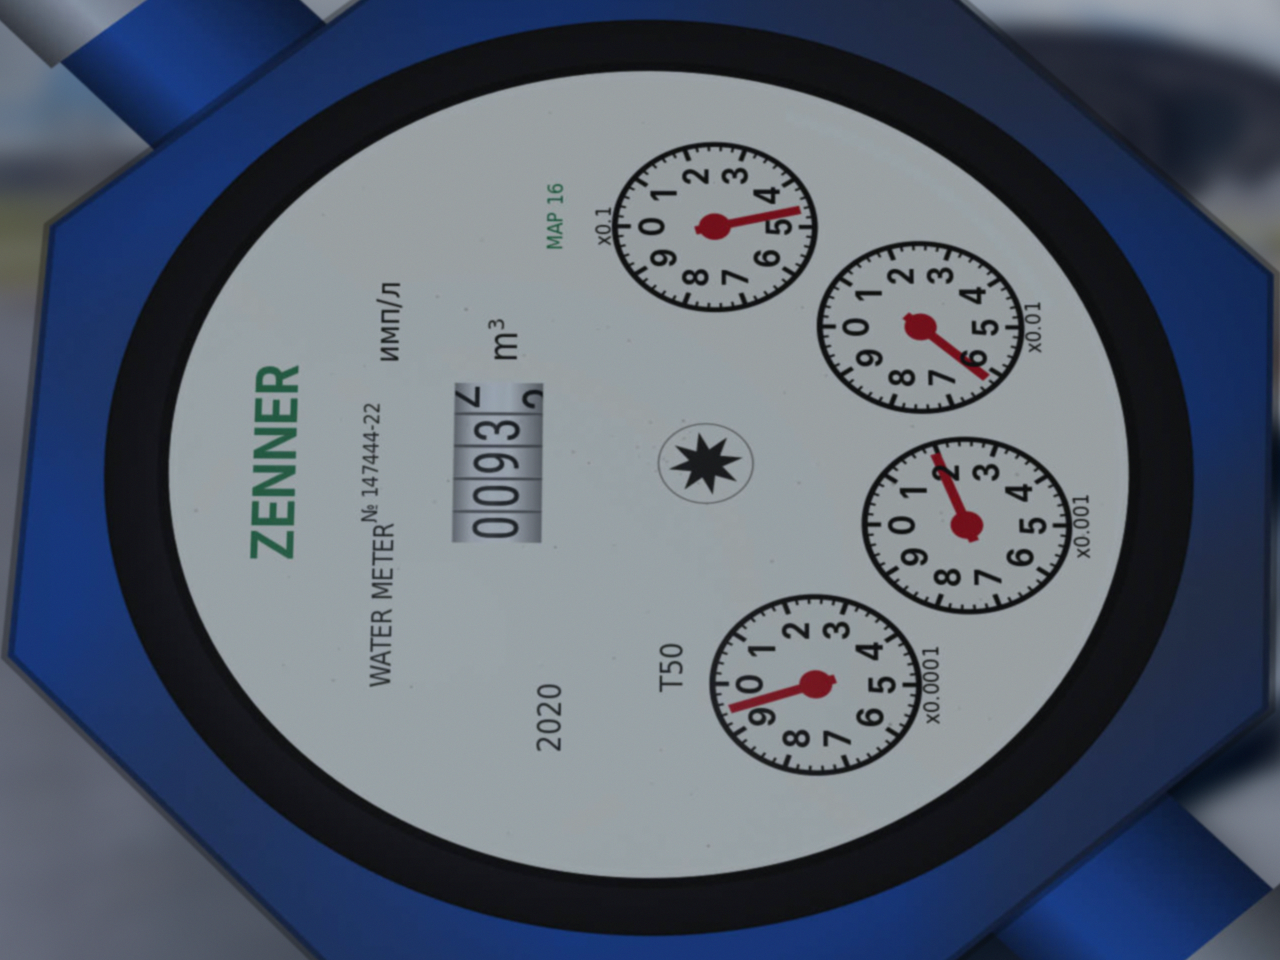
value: 932.4619 (m³)
